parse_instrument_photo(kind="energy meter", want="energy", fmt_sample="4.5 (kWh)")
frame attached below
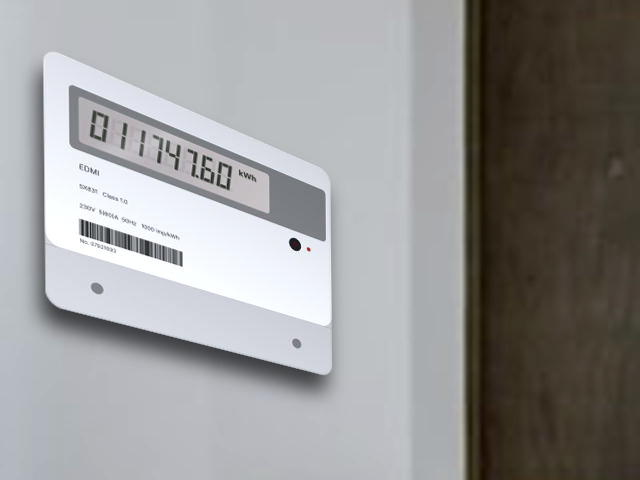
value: 11747.60 (kWh)
